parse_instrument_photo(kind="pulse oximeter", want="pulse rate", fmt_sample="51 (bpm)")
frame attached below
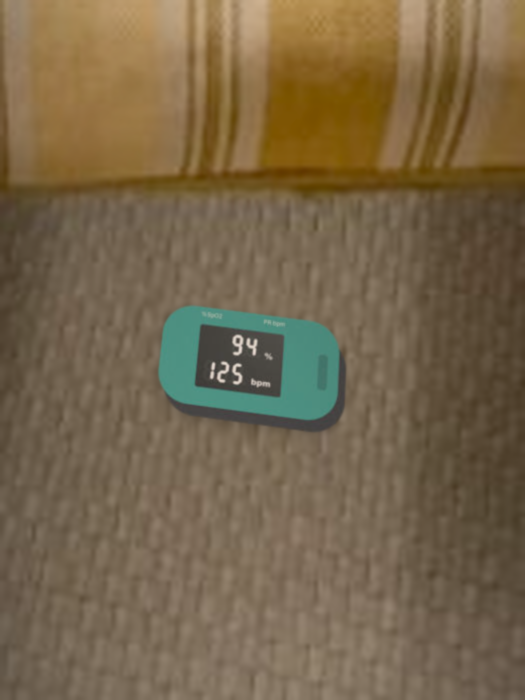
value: 125 (bpm)
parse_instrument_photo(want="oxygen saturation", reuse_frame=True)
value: 94 (%)
